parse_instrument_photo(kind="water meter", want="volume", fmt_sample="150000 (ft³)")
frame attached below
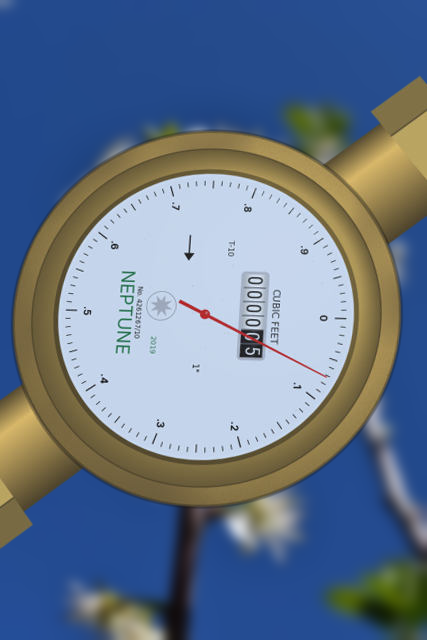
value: 5.07 (ft³)
